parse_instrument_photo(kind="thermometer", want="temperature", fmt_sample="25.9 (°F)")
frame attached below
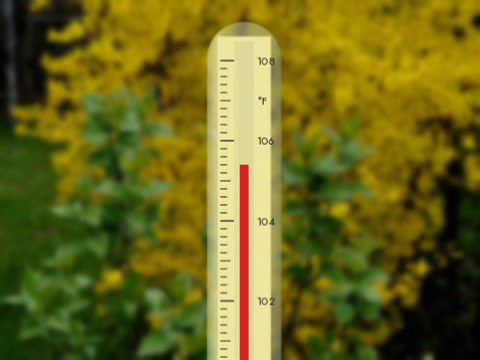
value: 105.4 (°F)
